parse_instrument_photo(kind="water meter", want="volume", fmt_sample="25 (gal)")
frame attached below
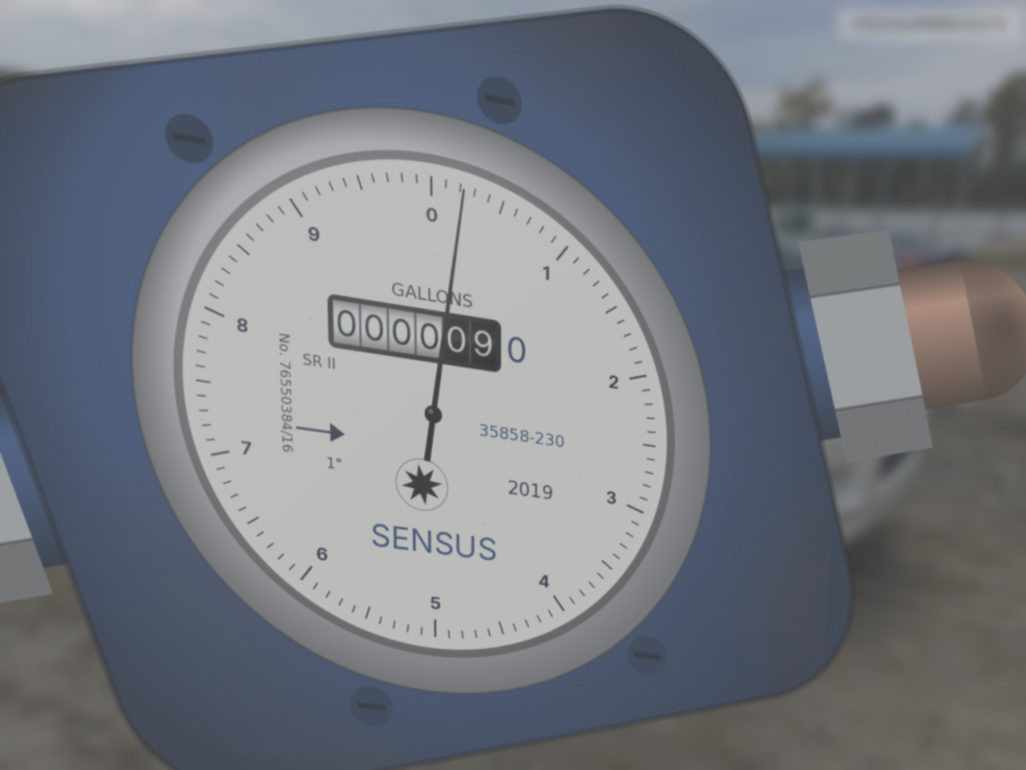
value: 90.2 (gal)
